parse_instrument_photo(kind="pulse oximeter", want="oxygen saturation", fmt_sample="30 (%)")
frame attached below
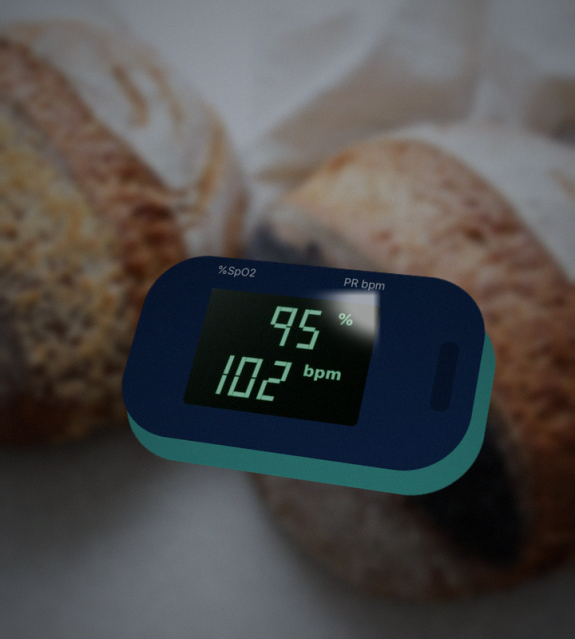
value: 95 (%)
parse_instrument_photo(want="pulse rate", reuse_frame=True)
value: 102 (bpm)
